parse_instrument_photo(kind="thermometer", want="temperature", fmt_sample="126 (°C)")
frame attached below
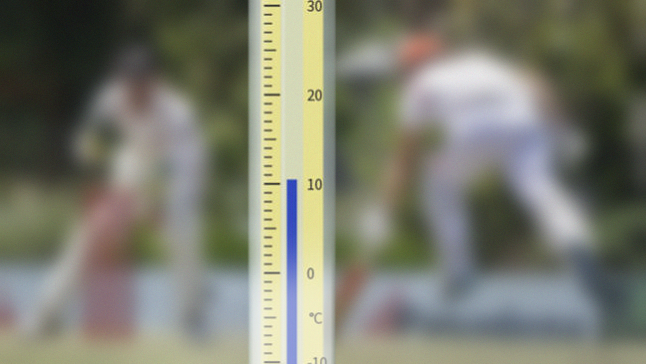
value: 10.5 (°C)
